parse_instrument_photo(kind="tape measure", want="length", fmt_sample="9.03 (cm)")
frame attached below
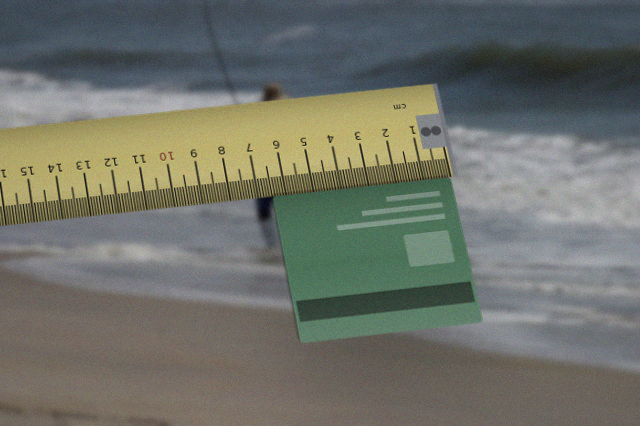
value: 6.5 (cm)
